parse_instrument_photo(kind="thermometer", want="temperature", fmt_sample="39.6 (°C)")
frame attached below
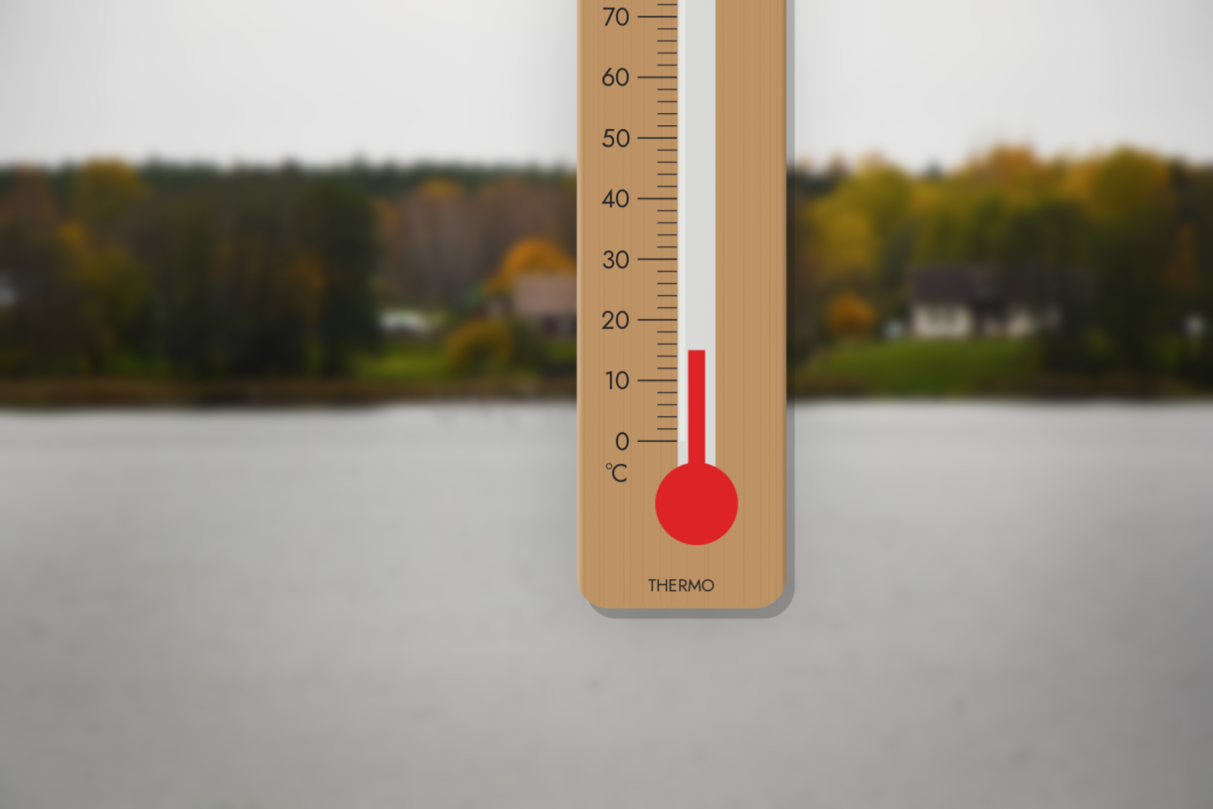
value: 15 (°C)
